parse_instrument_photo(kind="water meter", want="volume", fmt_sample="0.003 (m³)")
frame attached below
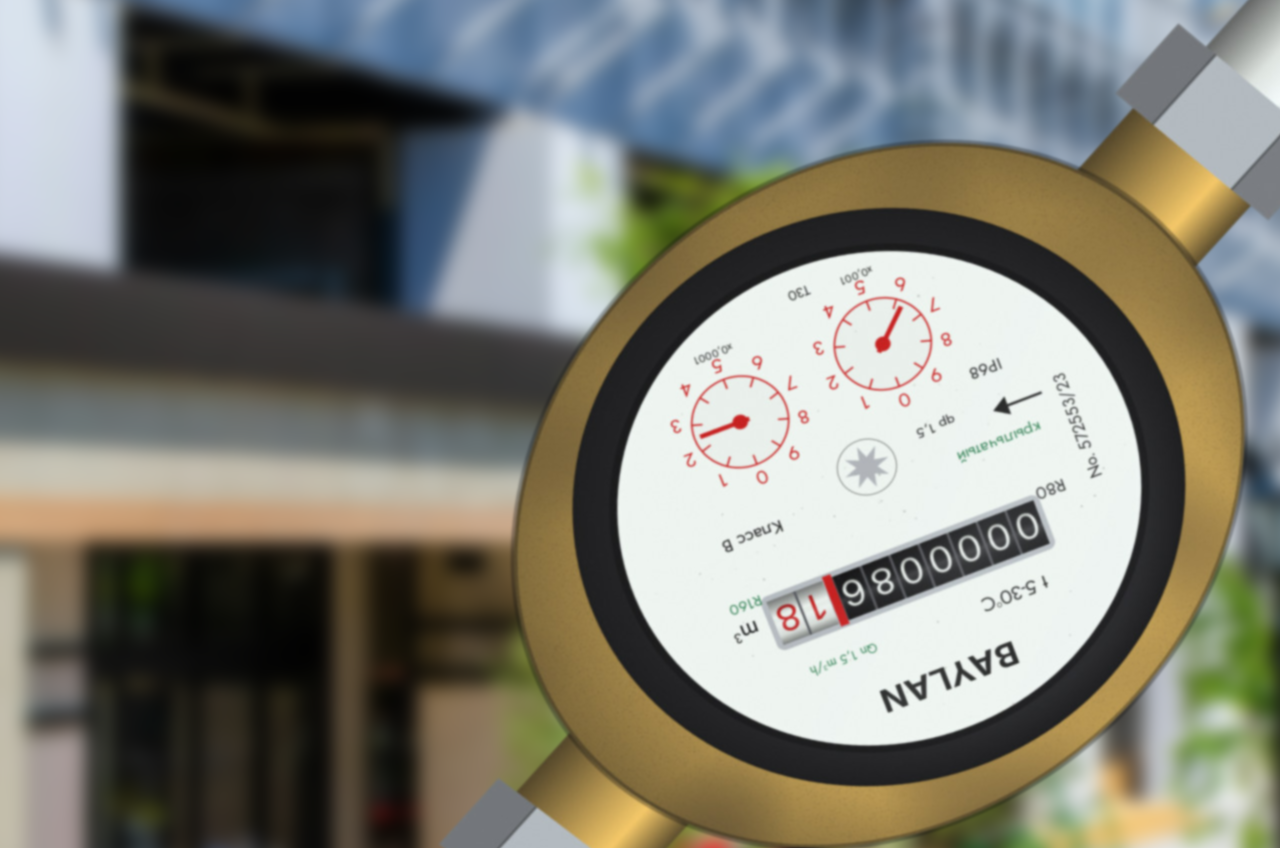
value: 86.1862 (m³)
